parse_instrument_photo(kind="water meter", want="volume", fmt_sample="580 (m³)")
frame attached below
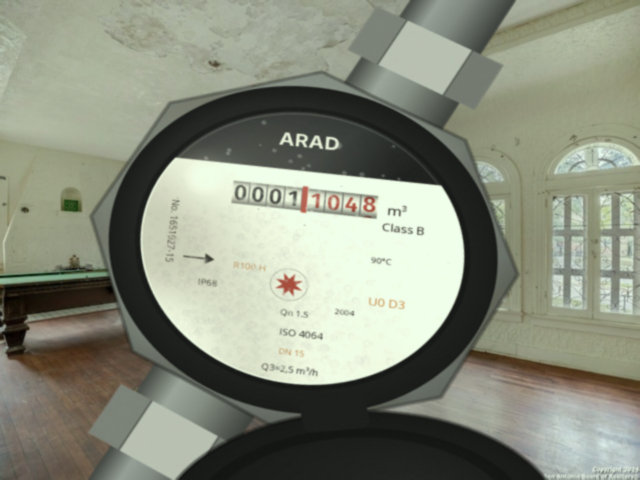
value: 1.1048 (m³)
